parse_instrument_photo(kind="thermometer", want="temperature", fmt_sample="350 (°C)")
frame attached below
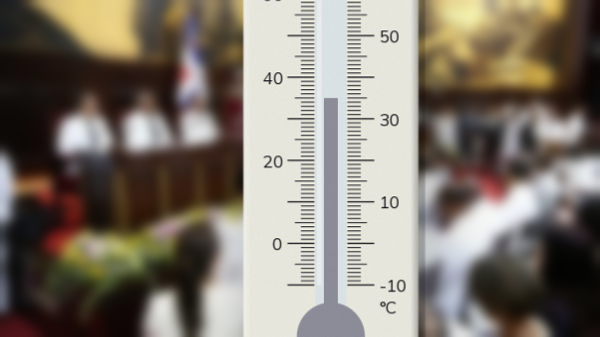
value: 35 (°C)
